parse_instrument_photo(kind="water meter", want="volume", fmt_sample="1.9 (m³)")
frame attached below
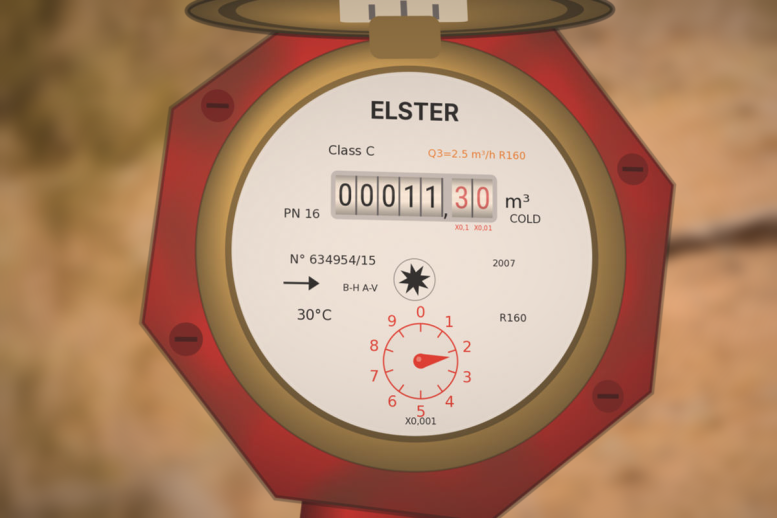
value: 11.302 (m³)
